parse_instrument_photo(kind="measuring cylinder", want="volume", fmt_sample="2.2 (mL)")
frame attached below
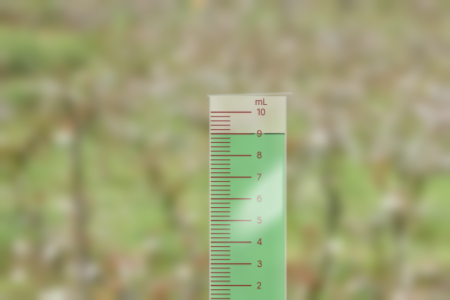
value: 9 (mL)
